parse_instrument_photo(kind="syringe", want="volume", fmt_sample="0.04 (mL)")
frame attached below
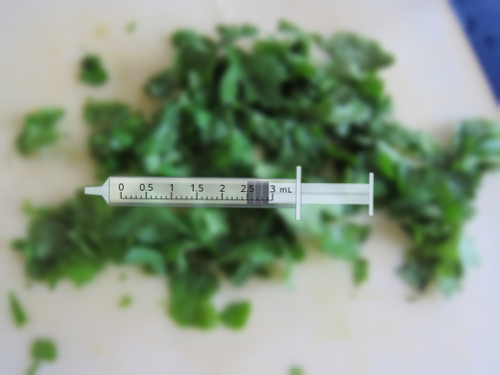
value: 2.5 (mL)
